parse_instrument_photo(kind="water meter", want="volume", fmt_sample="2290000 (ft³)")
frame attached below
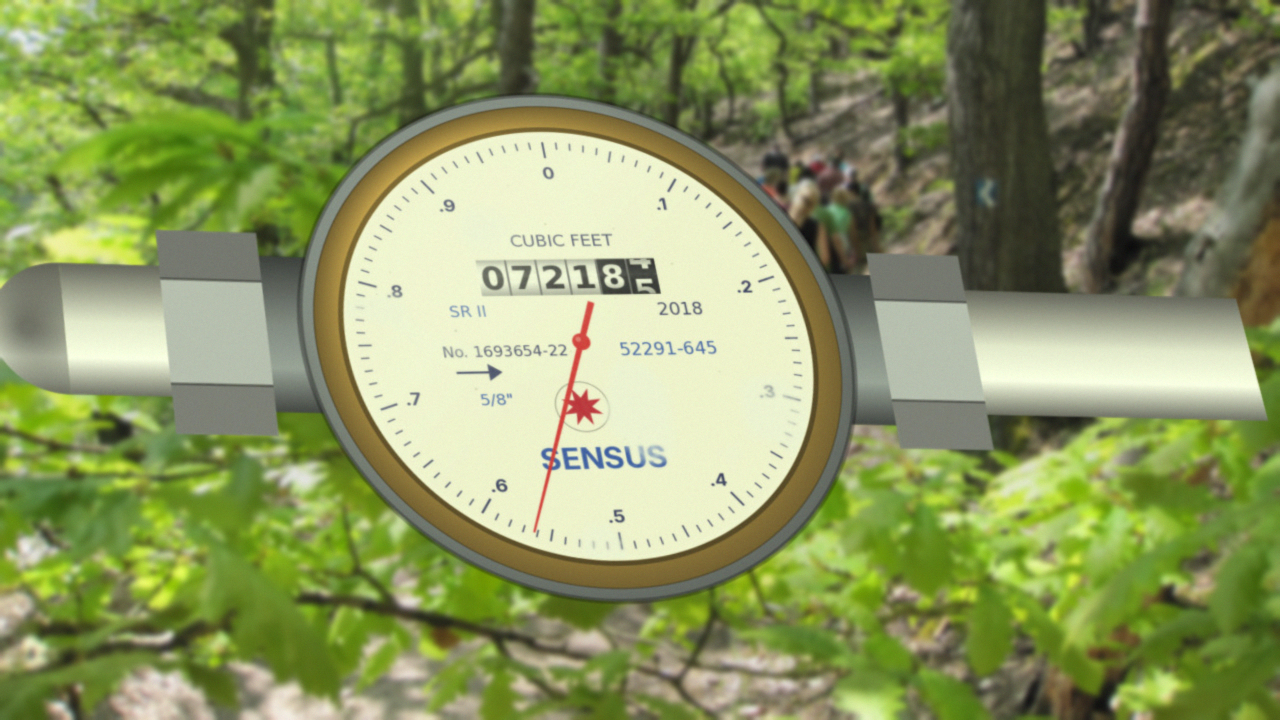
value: 72184.56 (ft³)
